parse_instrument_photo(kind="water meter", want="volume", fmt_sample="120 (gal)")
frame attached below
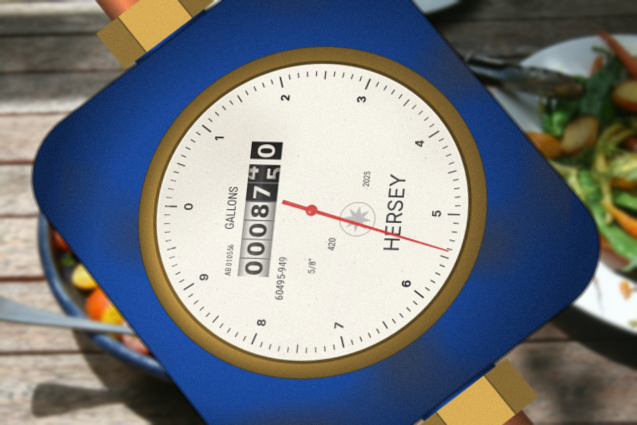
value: 8745.4 (gal)
